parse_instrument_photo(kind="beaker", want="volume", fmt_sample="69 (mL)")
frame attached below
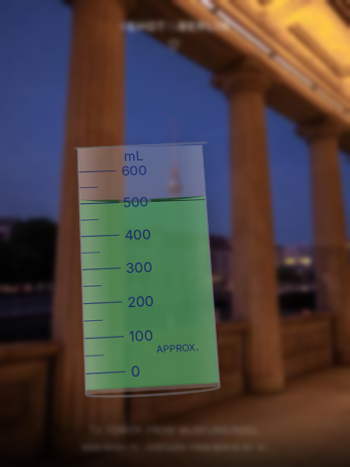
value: 500 (mL)
